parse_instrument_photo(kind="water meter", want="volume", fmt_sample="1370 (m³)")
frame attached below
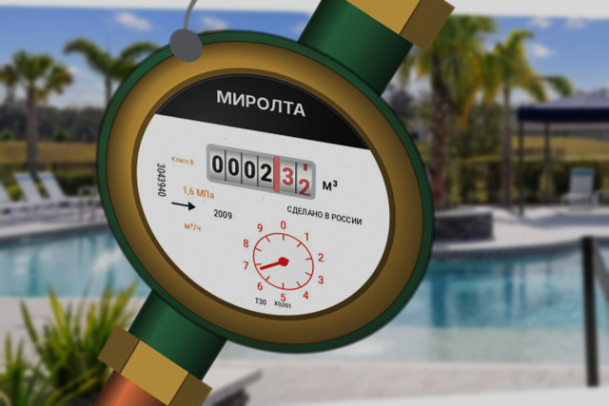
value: 2.316 (m³)
